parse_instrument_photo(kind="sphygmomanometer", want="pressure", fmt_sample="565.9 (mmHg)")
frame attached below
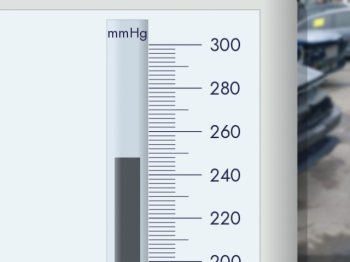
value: 248 (mmHg)
